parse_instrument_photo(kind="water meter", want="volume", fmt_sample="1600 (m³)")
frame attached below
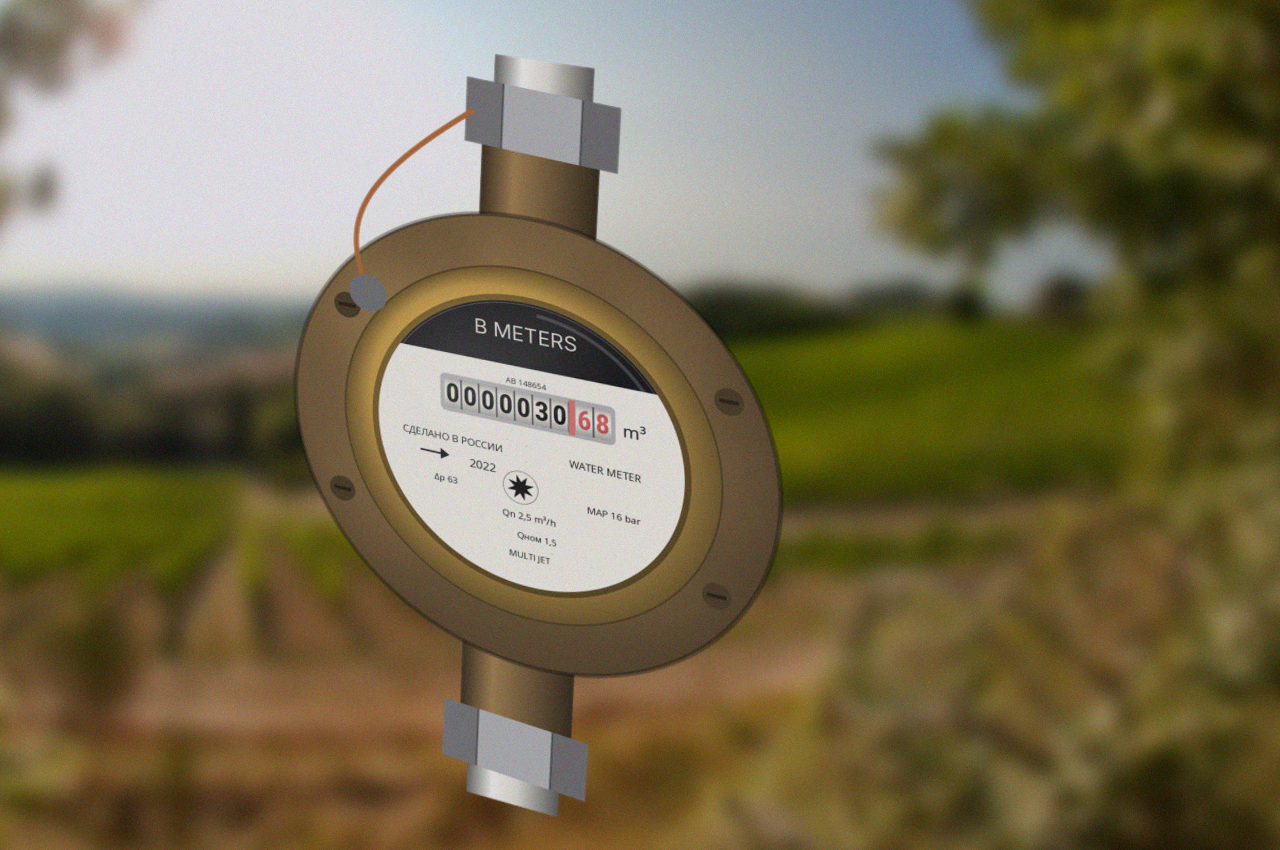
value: 30.68 (m³)
